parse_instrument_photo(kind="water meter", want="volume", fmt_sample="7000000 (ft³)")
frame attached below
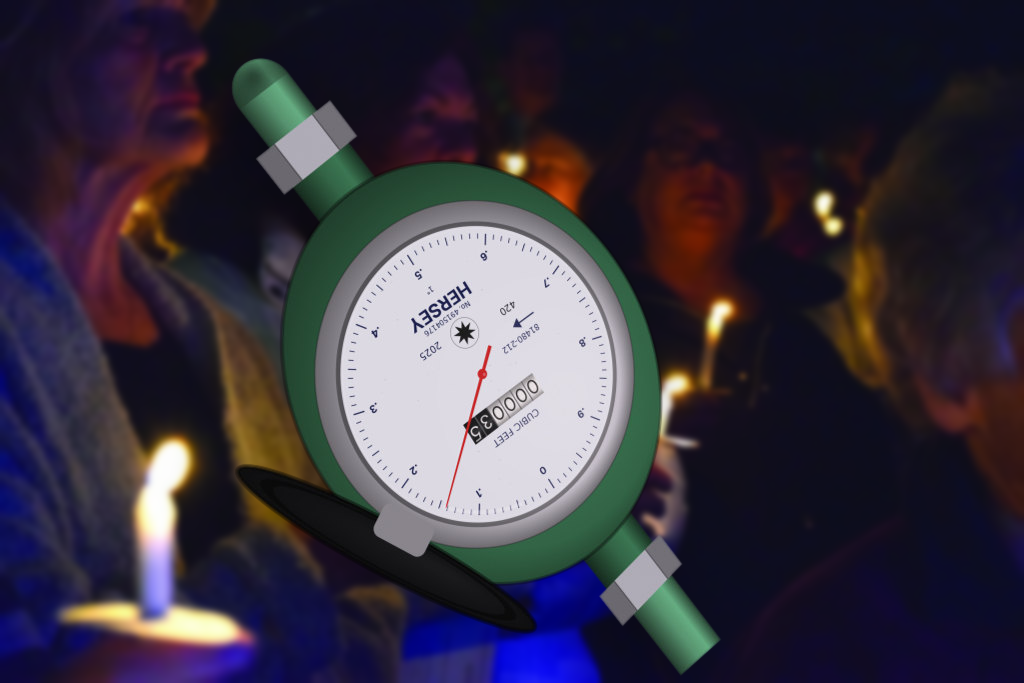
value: 35.14 (ft³)
